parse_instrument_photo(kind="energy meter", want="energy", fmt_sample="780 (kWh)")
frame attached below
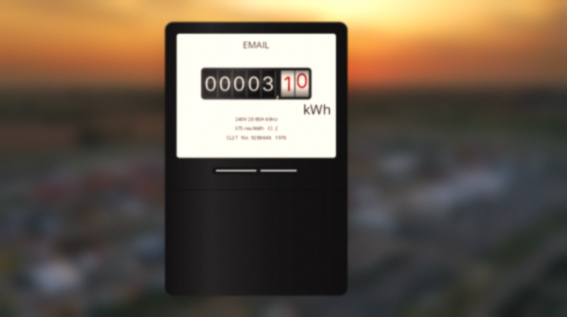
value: 3.10 (kWh)
